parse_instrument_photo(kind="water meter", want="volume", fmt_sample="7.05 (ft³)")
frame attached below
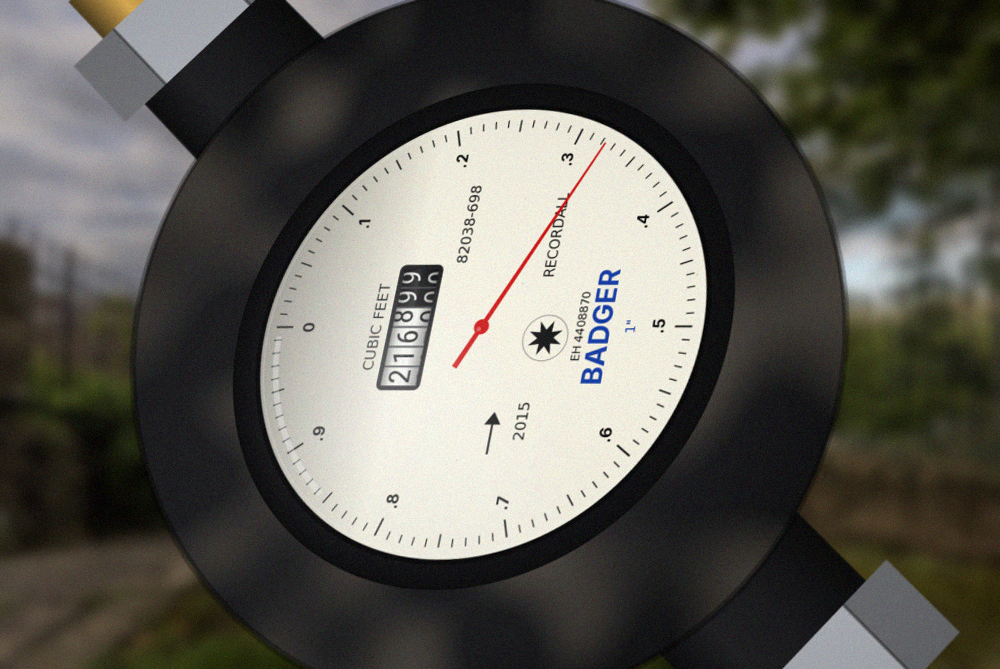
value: 216899.32 (ft³)
